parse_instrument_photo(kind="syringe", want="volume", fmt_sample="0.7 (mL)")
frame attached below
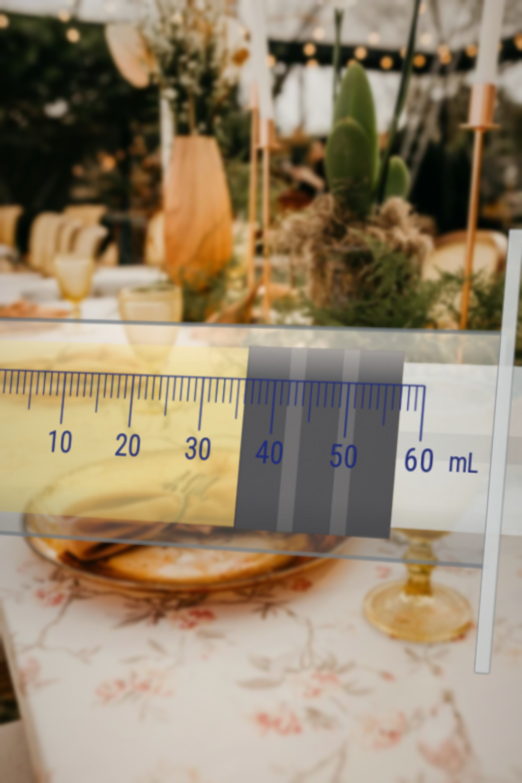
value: 36 (mL)
